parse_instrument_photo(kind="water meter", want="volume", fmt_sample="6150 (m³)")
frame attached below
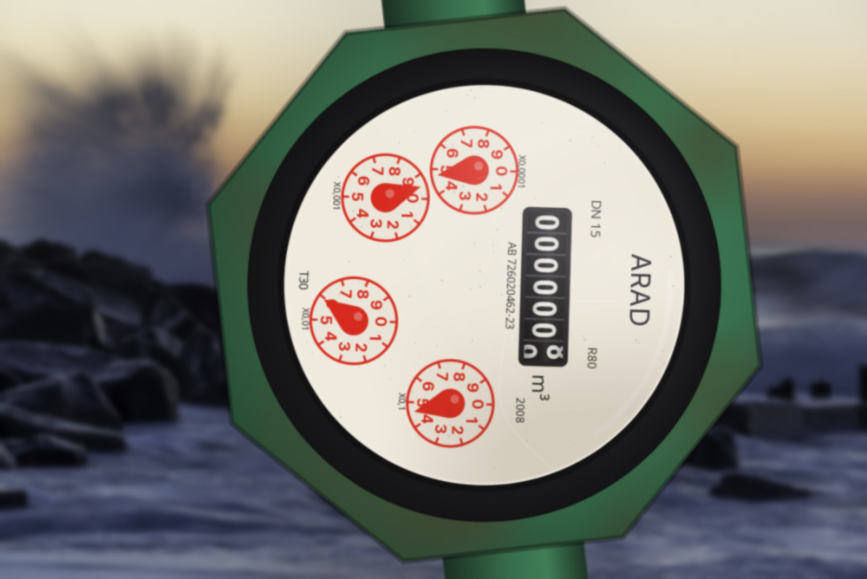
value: 8.4594 (m³)
